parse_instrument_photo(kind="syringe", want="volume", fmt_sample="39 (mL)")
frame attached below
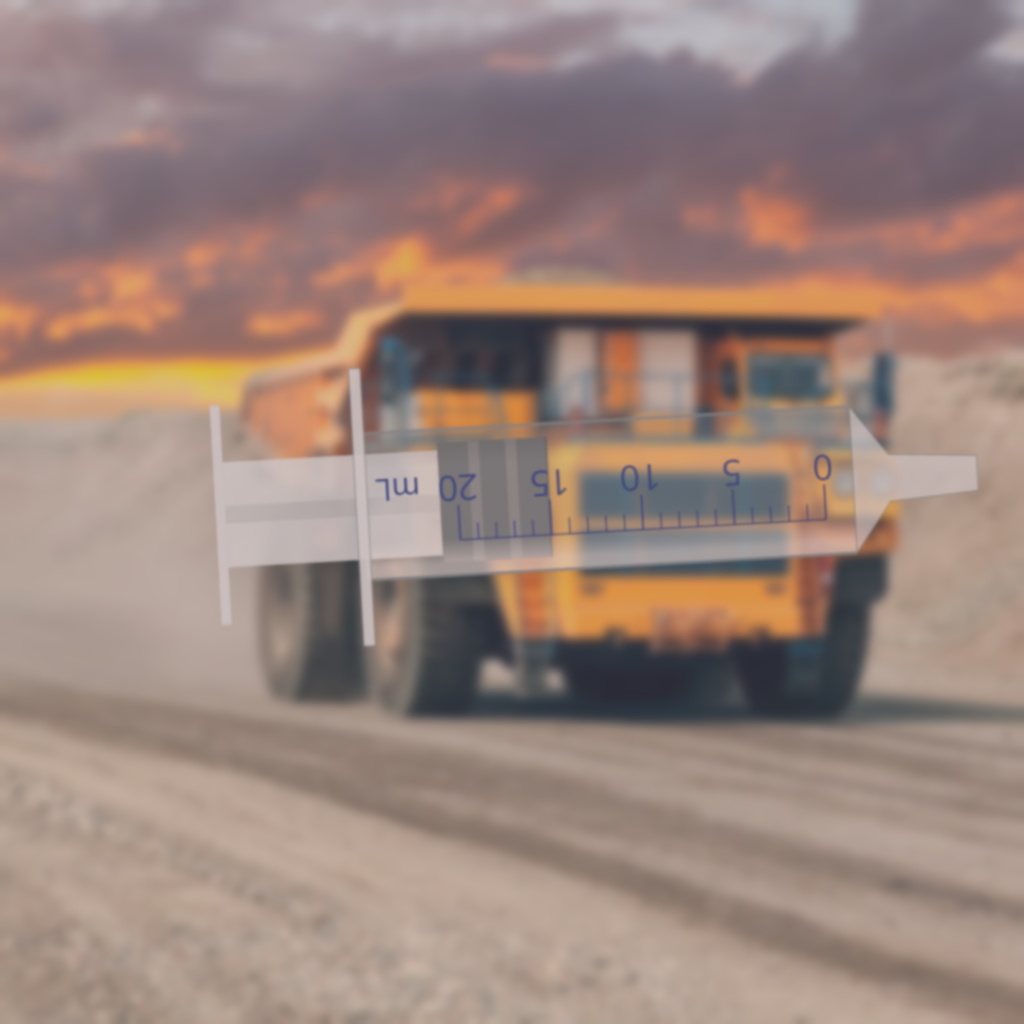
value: 15 (mL)
